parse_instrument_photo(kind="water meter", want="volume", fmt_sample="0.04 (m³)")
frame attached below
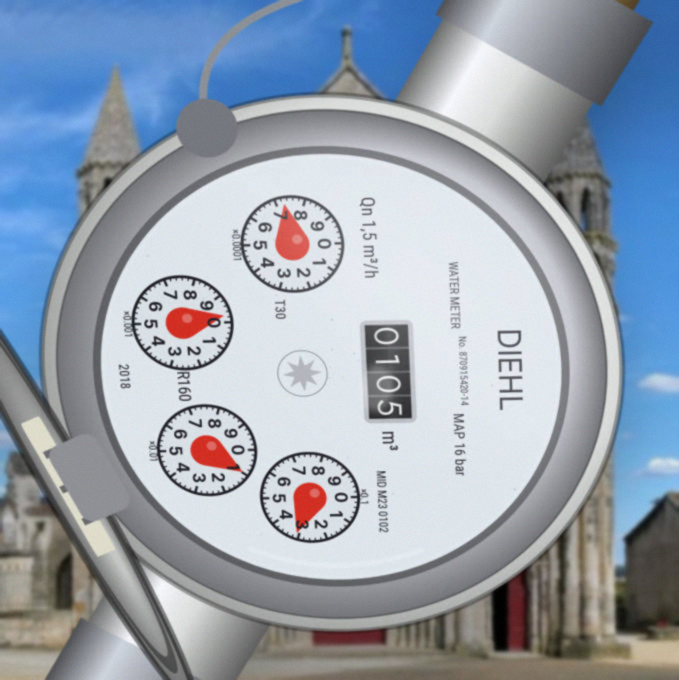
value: 105.3097 (m³)
